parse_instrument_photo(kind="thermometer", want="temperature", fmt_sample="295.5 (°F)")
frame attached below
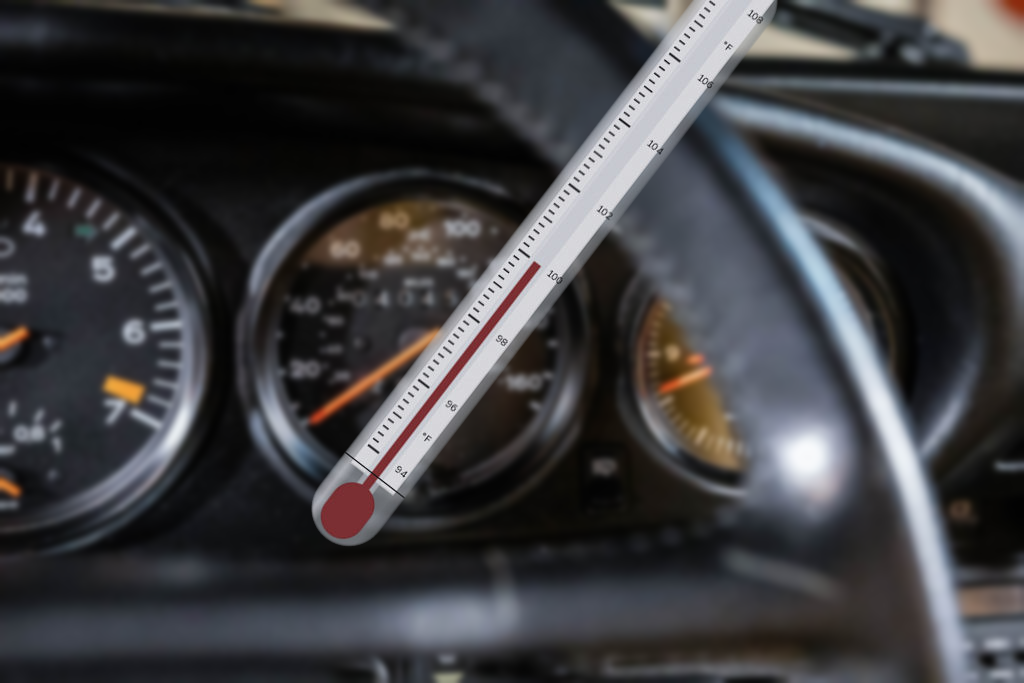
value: 100 (°F)
